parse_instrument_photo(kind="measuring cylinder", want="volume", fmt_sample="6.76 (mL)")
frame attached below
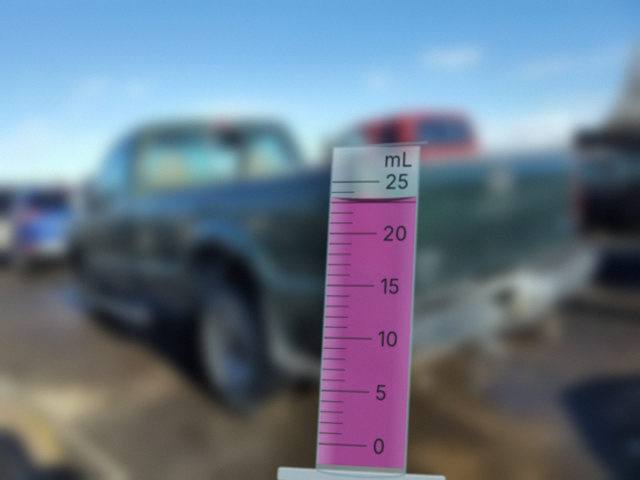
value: 23 (mL)
